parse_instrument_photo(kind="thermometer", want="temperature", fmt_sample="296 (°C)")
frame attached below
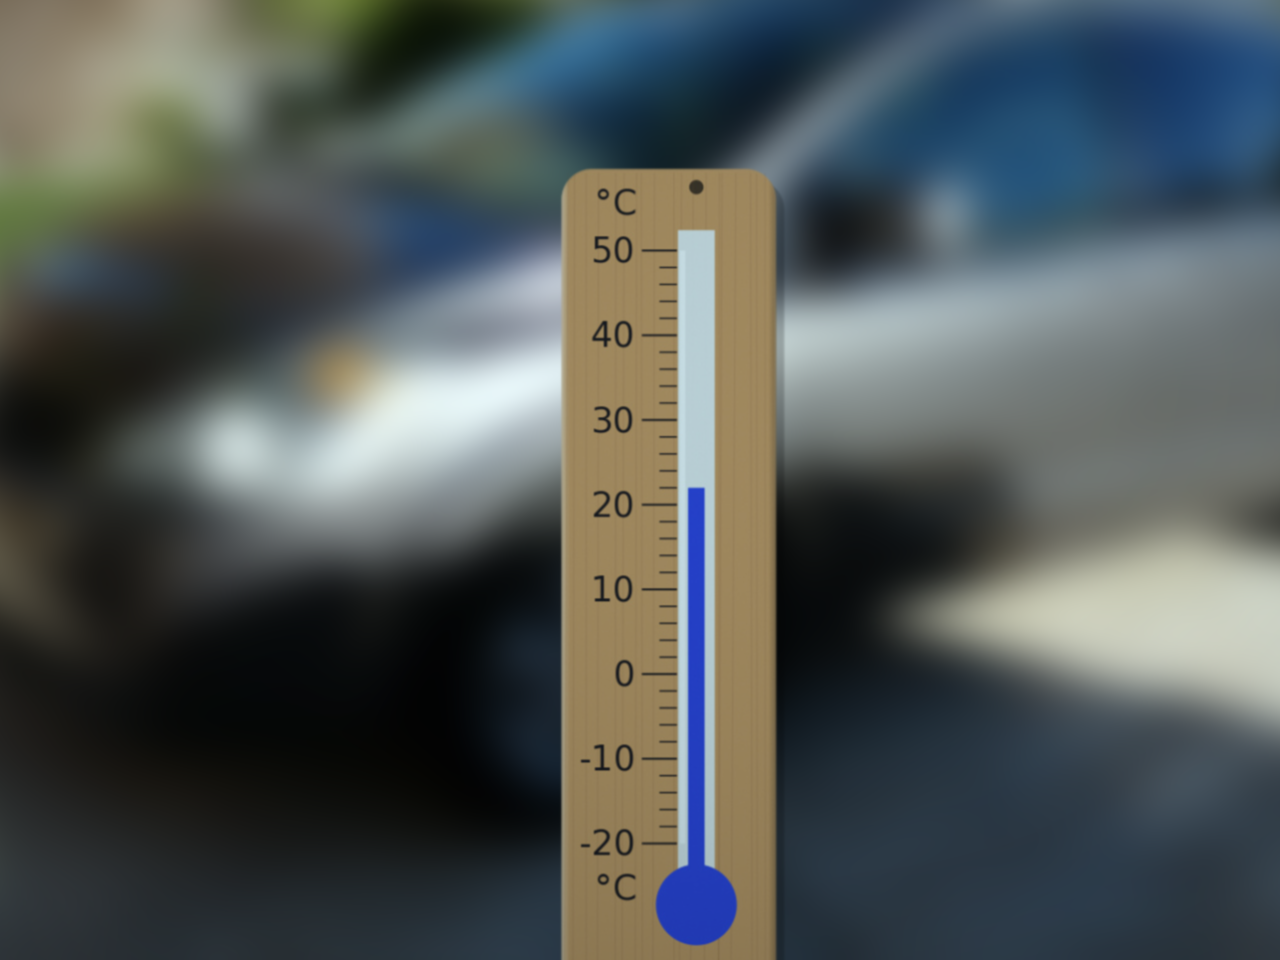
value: 22 (°C)
